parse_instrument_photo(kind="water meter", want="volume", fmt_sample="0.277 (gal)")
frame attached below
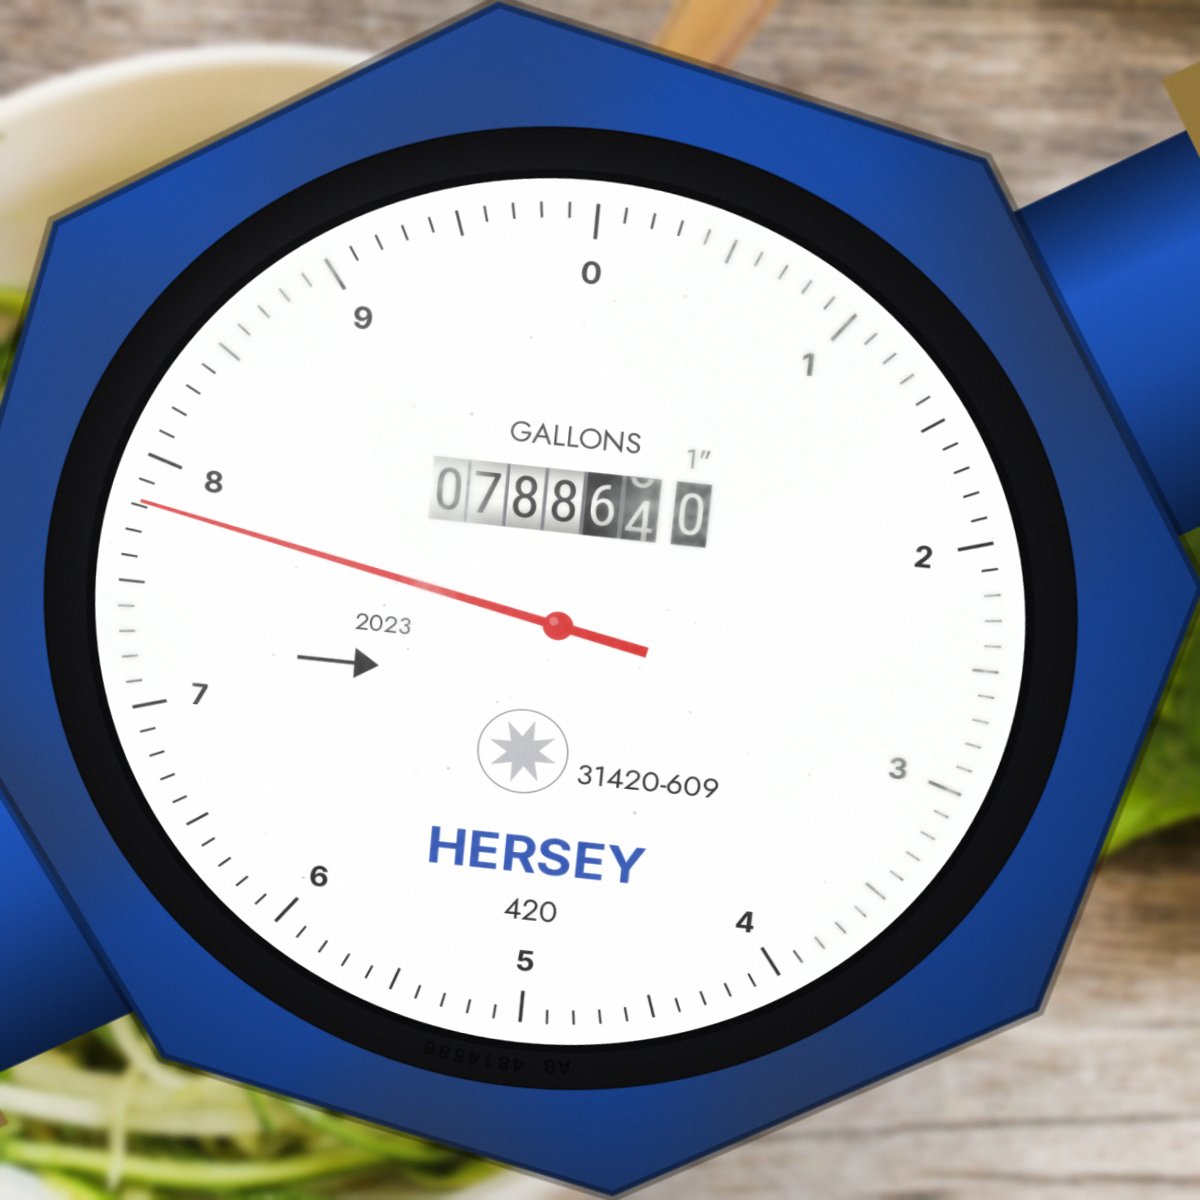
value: 788637.8 (gal)
